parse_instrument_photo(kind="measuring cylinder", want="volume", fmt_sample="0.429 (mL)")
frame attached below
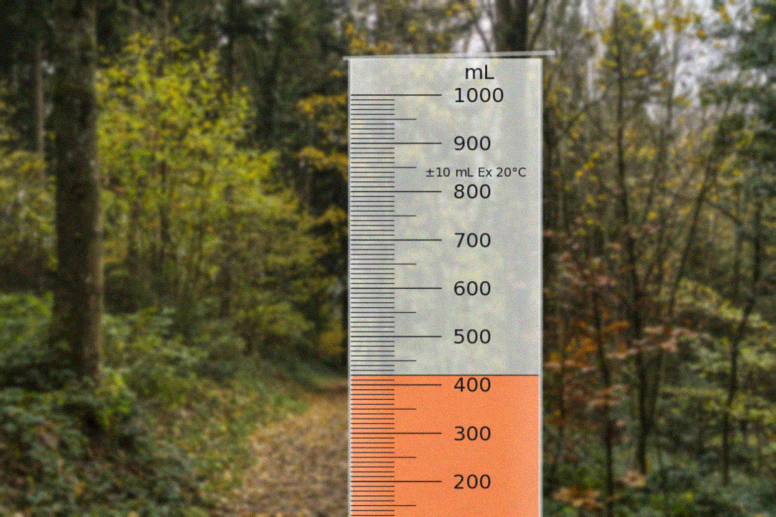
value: 420 (mL)
